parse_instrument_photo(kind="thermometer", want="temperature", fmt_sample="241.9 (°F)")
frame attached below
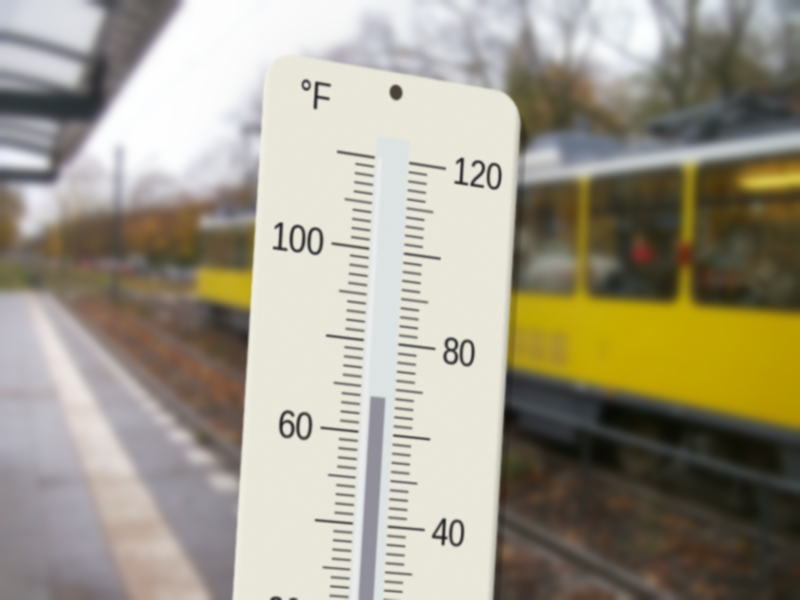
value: 68 (°F)
